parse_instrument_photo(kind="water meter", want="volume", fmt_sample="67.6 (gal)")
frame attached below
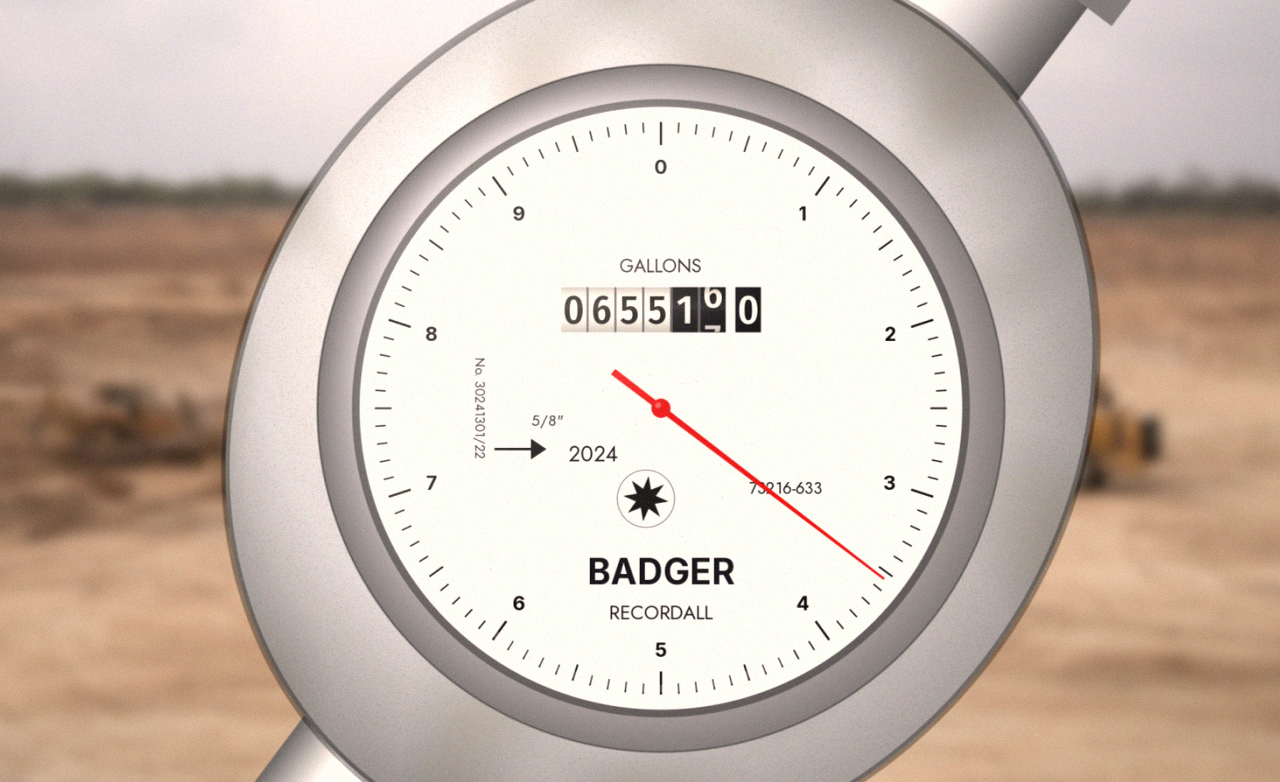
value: 655163.5 (gal)
